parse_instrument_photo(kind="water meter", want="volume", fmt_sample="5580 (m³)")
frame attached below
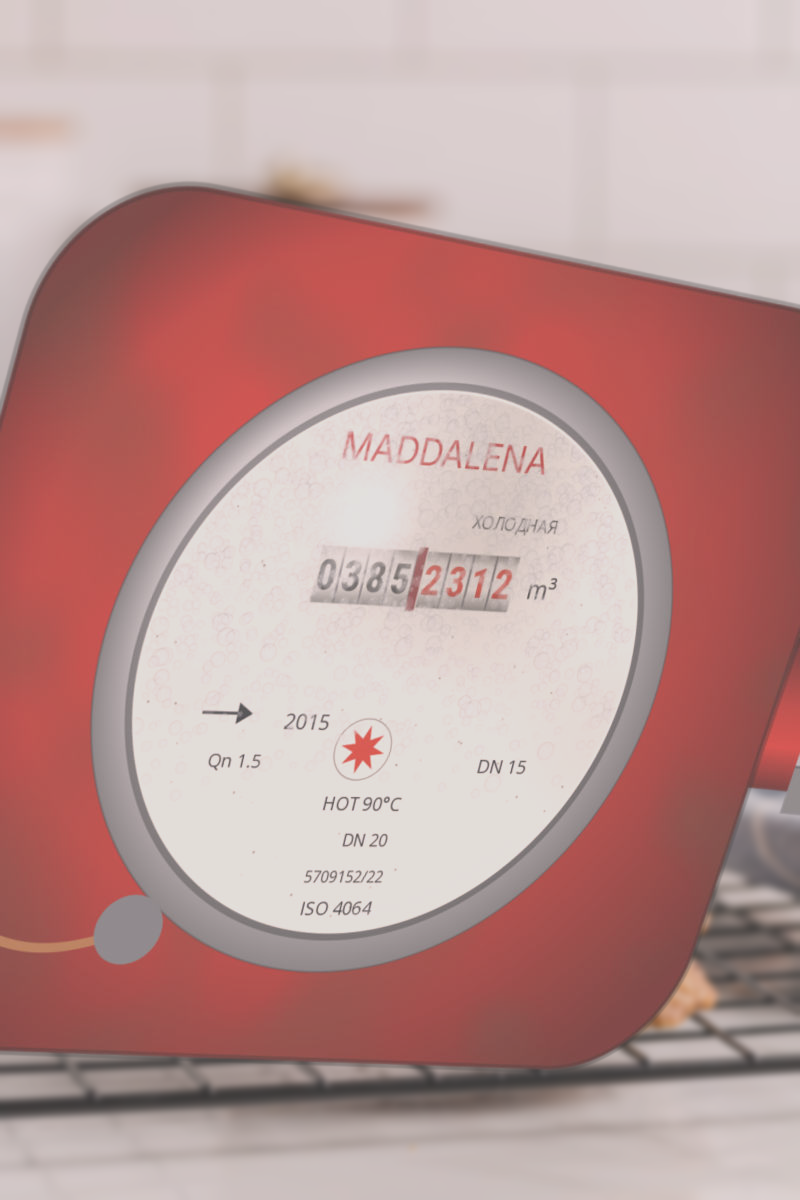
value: 385.2312 (m³)
